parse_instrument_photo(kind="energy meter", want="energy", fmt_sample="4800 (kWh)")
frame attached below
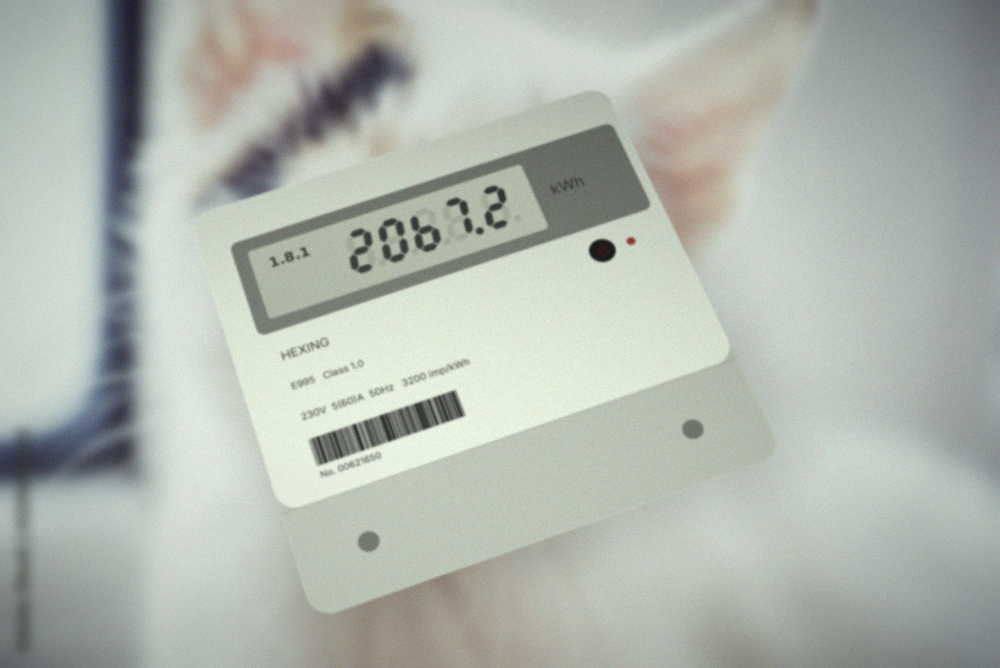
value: 2067.2 (kWh)
